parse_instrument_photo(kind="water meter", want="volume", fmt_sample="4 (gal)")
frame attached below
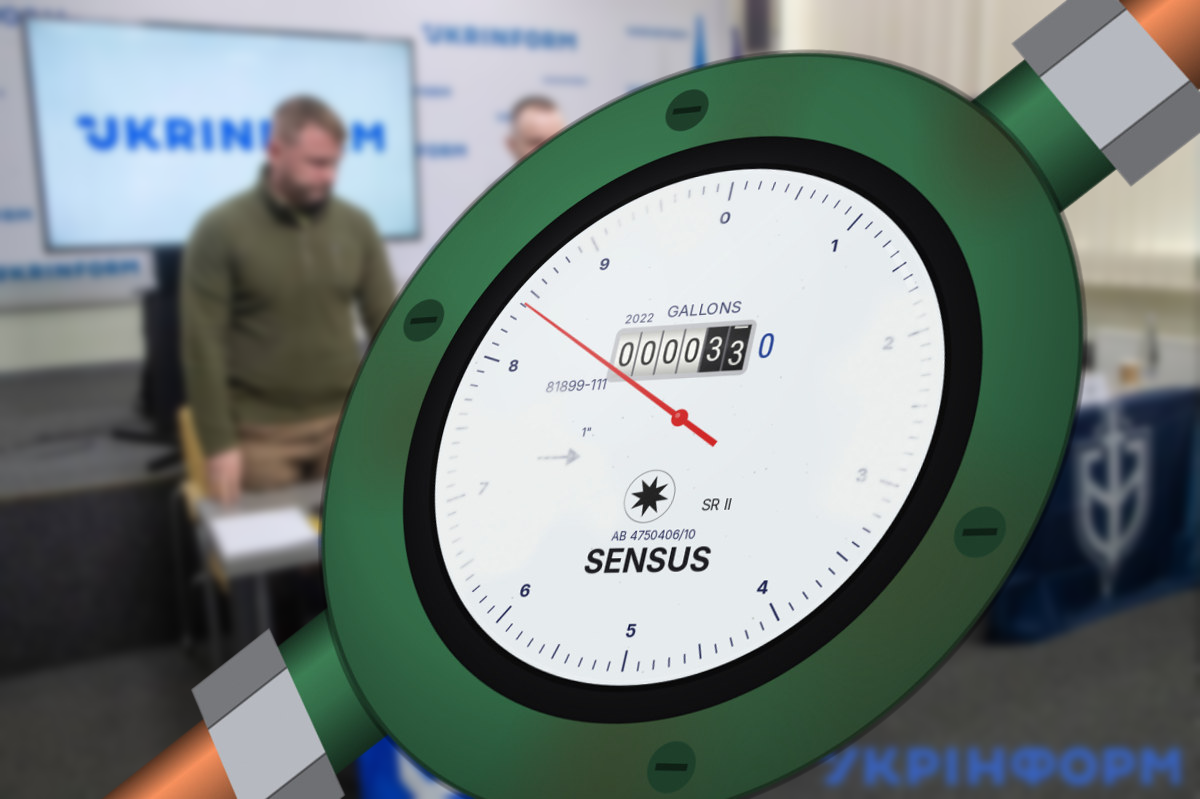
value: 328.4 (gal)
